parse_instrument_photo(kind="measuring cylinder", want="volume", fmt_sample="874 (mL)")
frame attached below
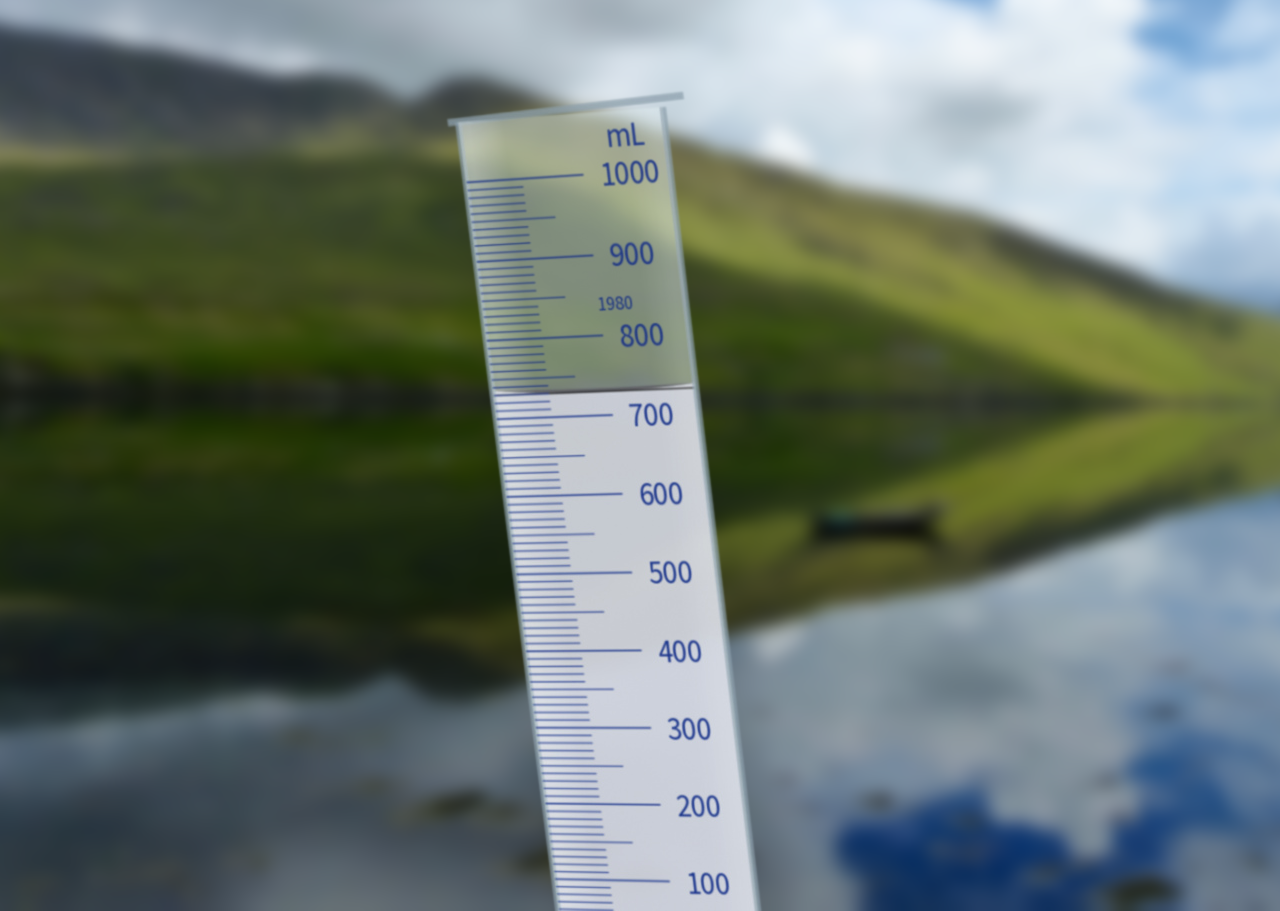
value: 730 (mL)
